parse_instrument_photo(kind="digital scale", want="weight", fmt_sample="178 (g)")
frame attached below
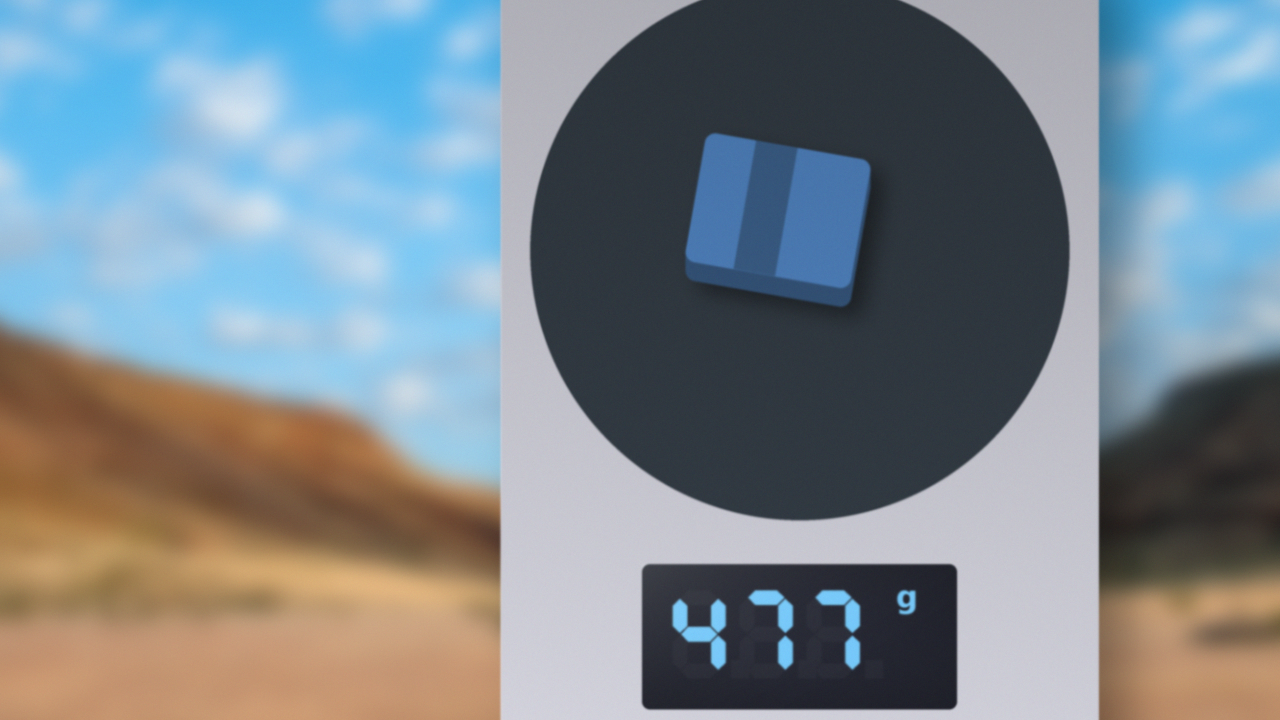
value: 477 (g)
